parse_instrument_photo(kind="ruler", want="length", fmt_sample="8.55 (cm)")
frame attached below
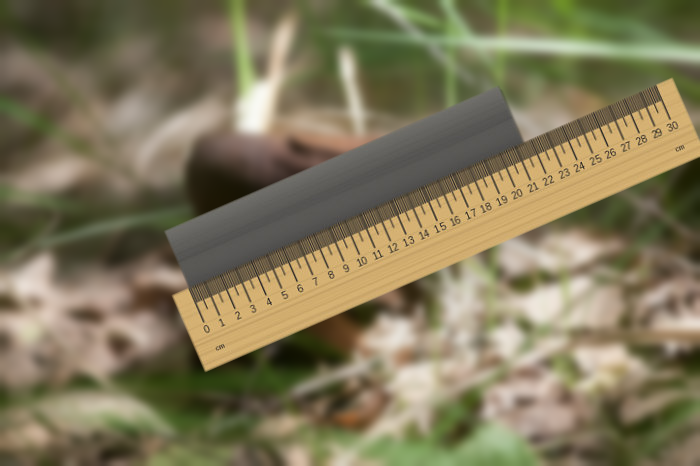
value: 21.5 (cm)
